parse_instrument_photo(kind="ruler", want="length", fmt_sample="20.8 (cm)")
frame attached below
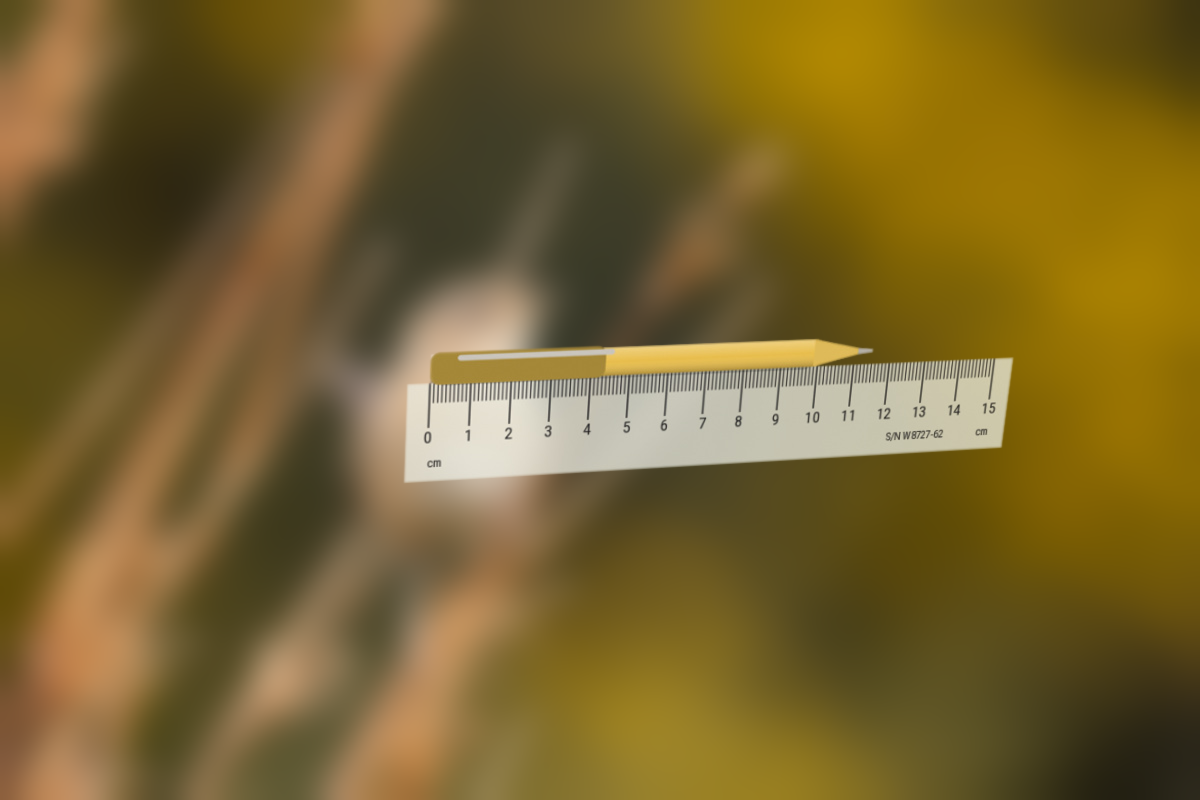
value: 11.5 (cm)
